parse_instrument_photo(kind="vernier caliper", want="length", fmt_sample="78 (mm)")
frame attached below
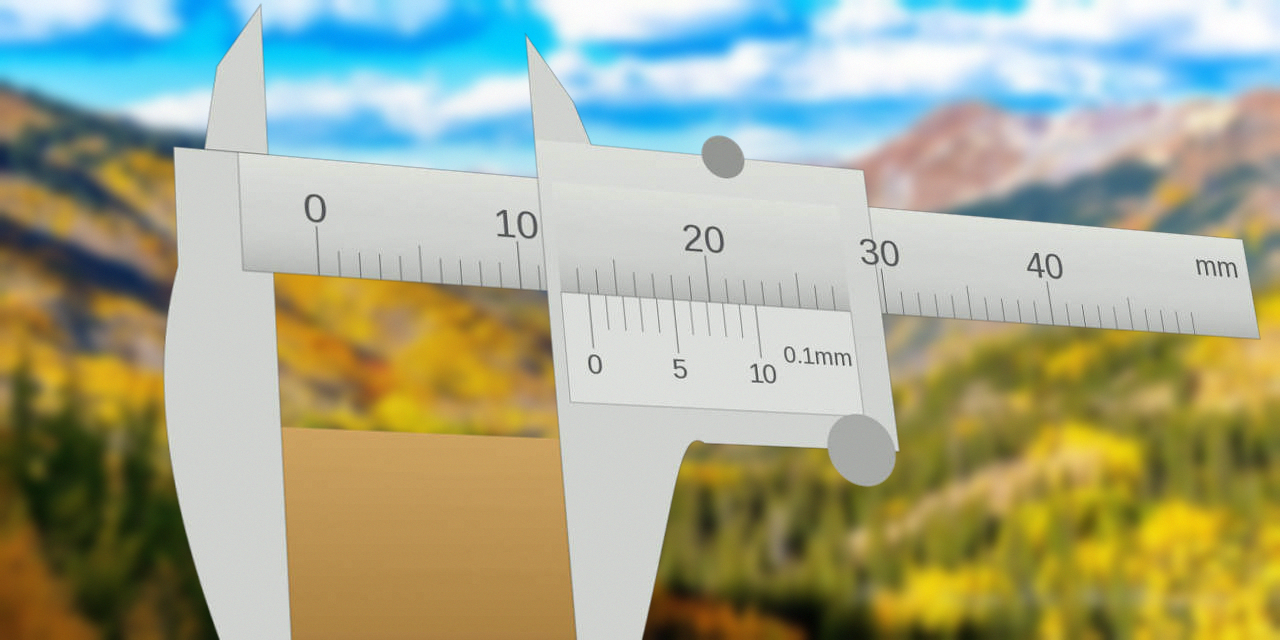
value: 13.5 (mm)
